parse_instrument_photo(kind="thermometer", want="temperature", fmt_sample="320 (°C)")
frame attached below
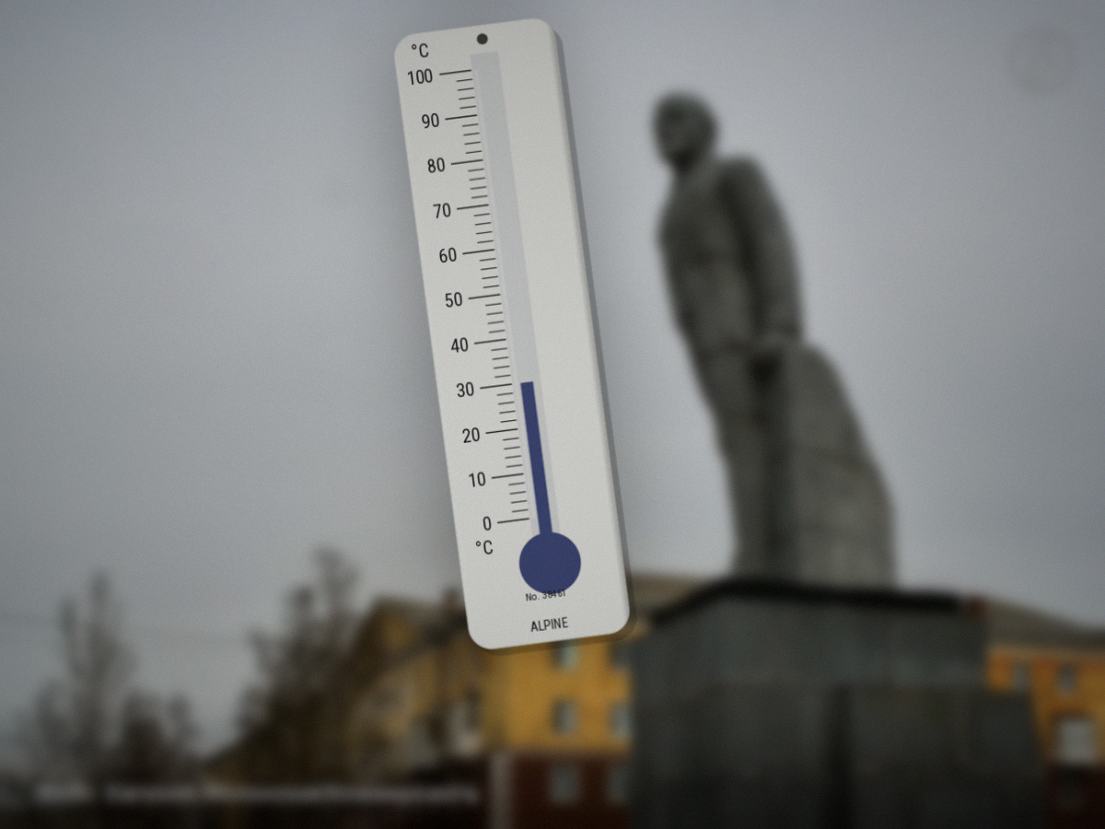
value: 30 (°C)
